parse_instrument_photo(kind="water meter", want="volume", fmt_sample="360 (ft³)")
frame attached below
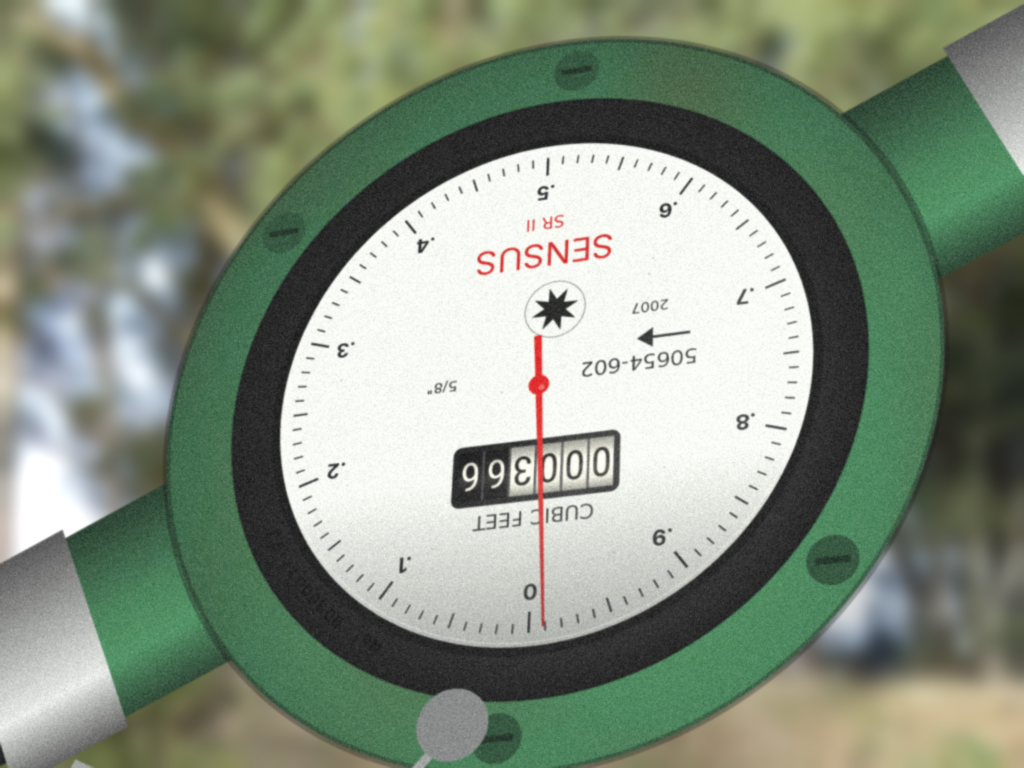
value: 365.99 (ft³)
